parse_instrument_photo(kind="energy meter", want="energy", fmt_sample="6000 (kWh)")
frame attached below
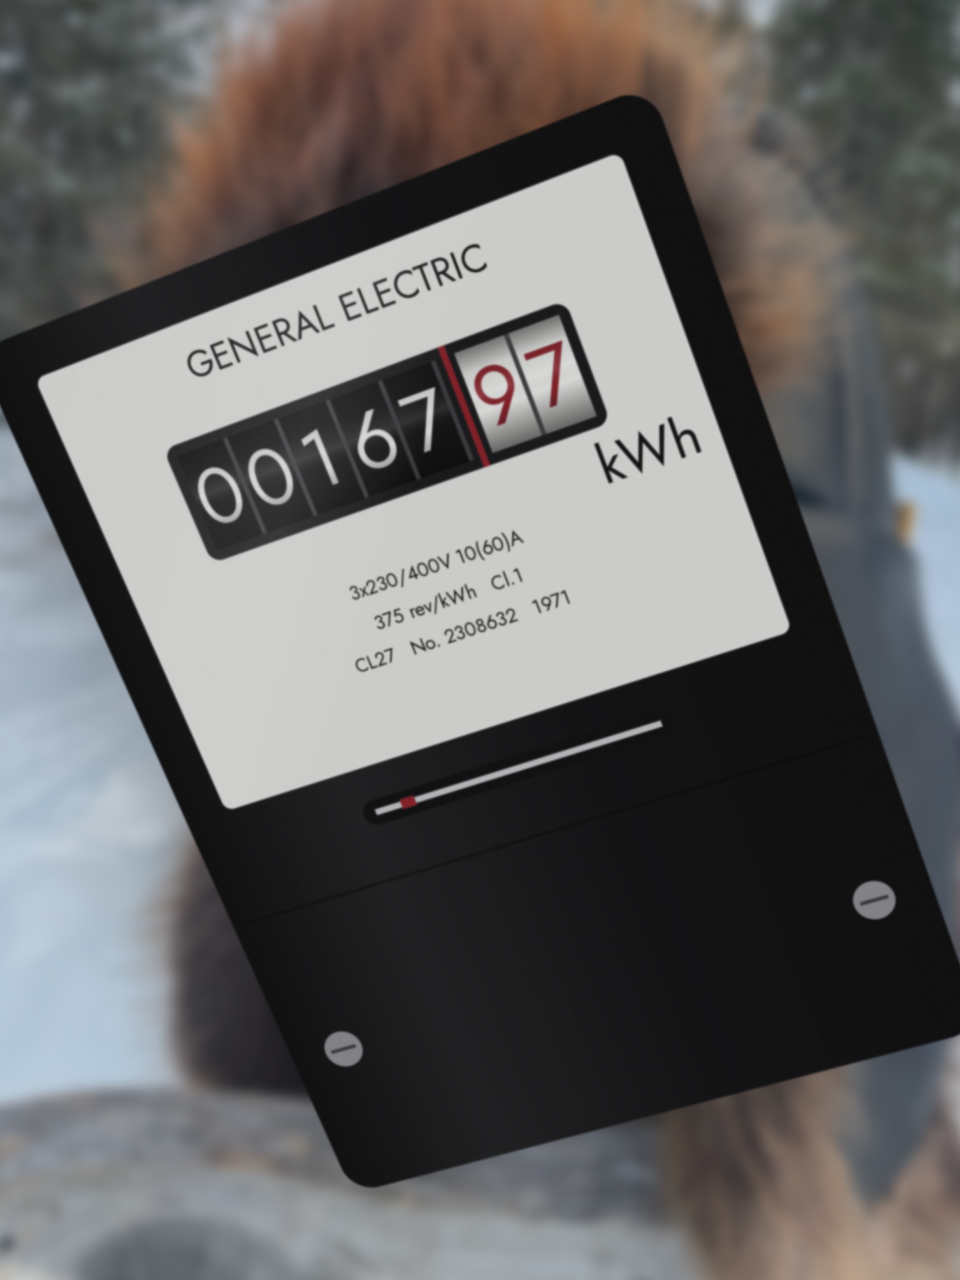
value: 167.97 (kWh)
